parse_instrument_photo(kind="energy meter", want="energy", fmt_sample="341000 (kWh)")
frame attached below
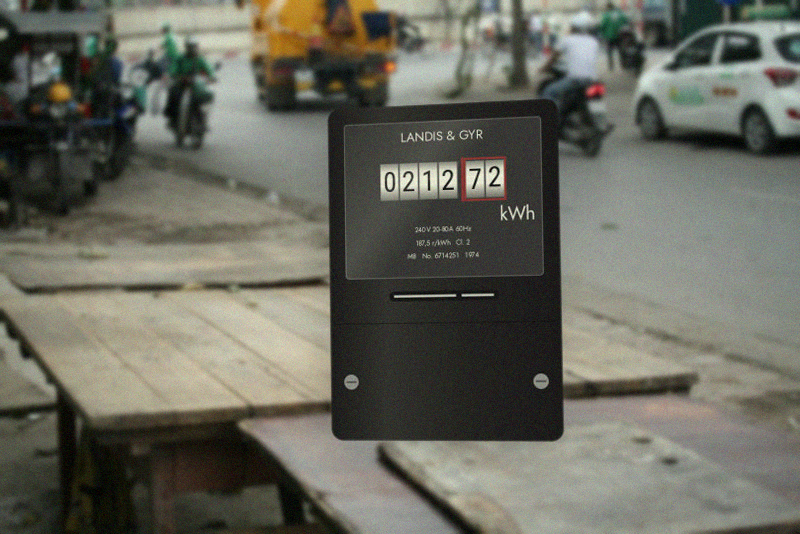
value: 212.72 (kWh)
